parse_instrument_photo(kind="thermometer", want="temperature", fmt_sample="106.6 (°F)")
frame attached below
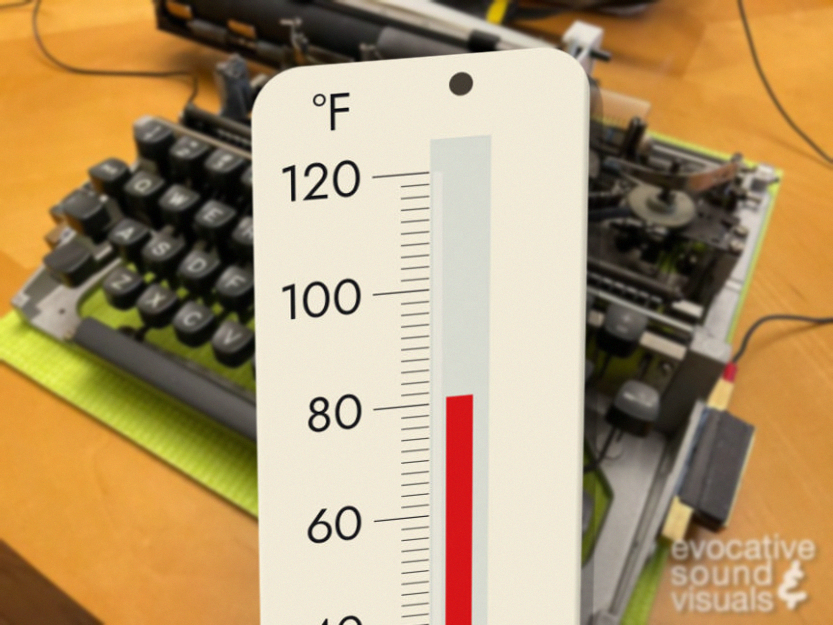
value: 81 (°F)
